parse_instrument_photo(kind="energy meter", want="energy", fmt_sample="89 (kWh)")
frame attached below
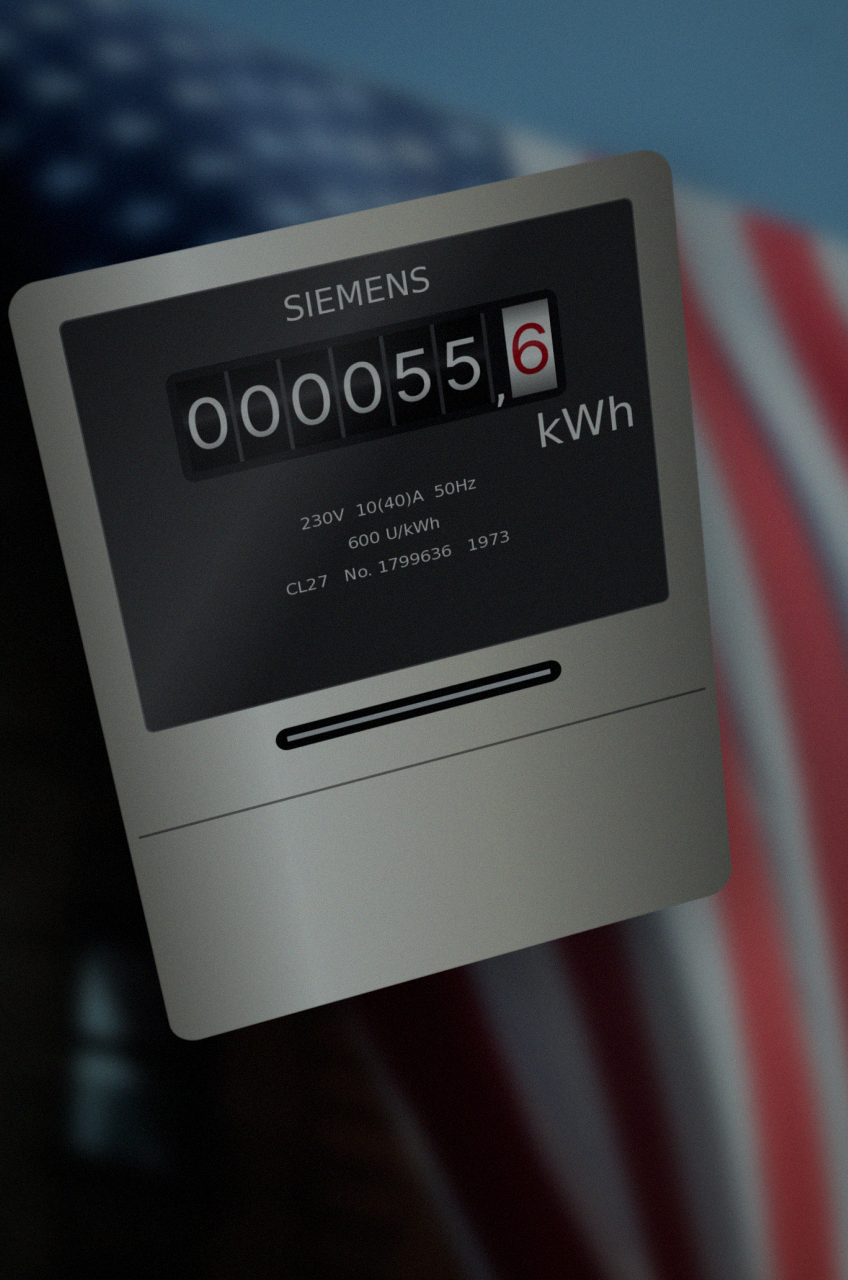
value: 55.6 (kWh)
